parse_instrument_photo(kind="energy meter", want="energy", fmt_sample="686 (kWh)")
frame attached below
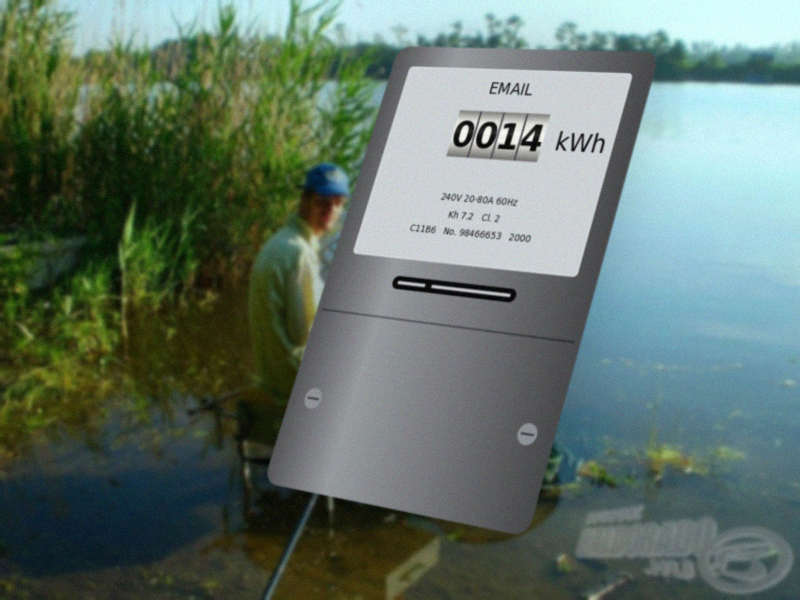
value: 14 (kWh)
